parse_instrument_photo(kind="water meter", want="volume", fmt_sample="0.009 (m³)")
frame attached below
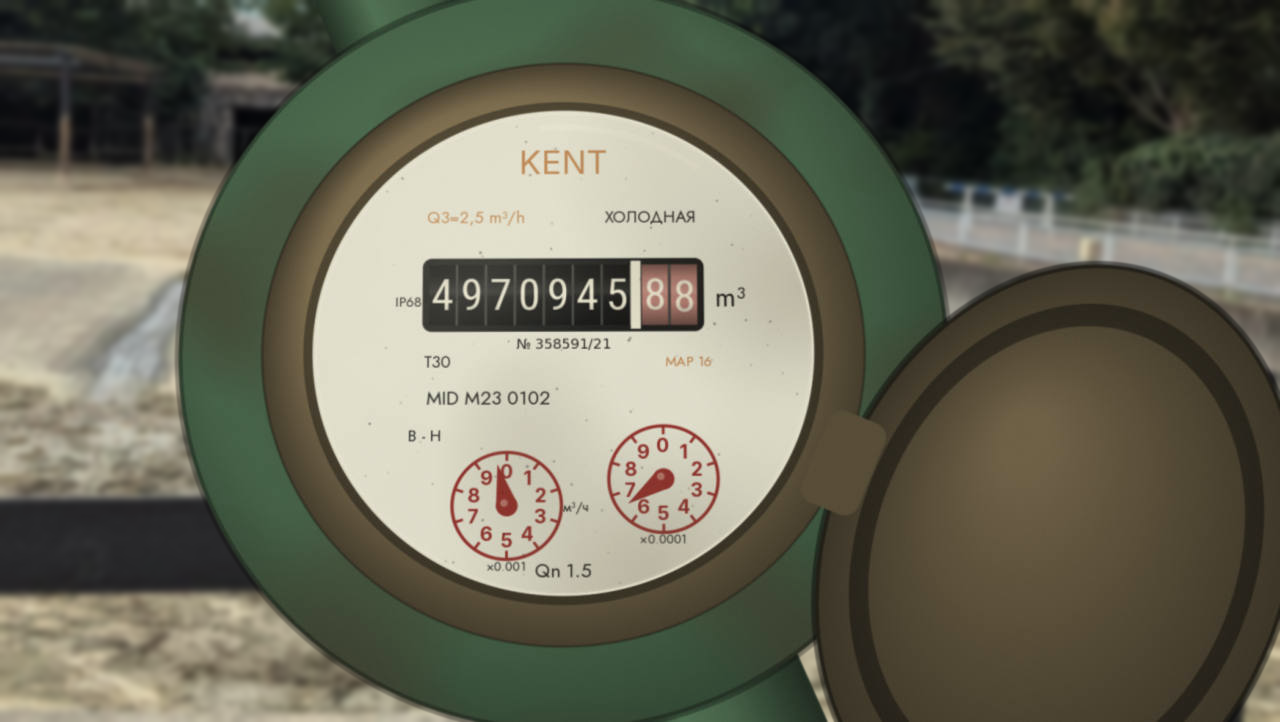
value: 4970945.8796 (m³)
